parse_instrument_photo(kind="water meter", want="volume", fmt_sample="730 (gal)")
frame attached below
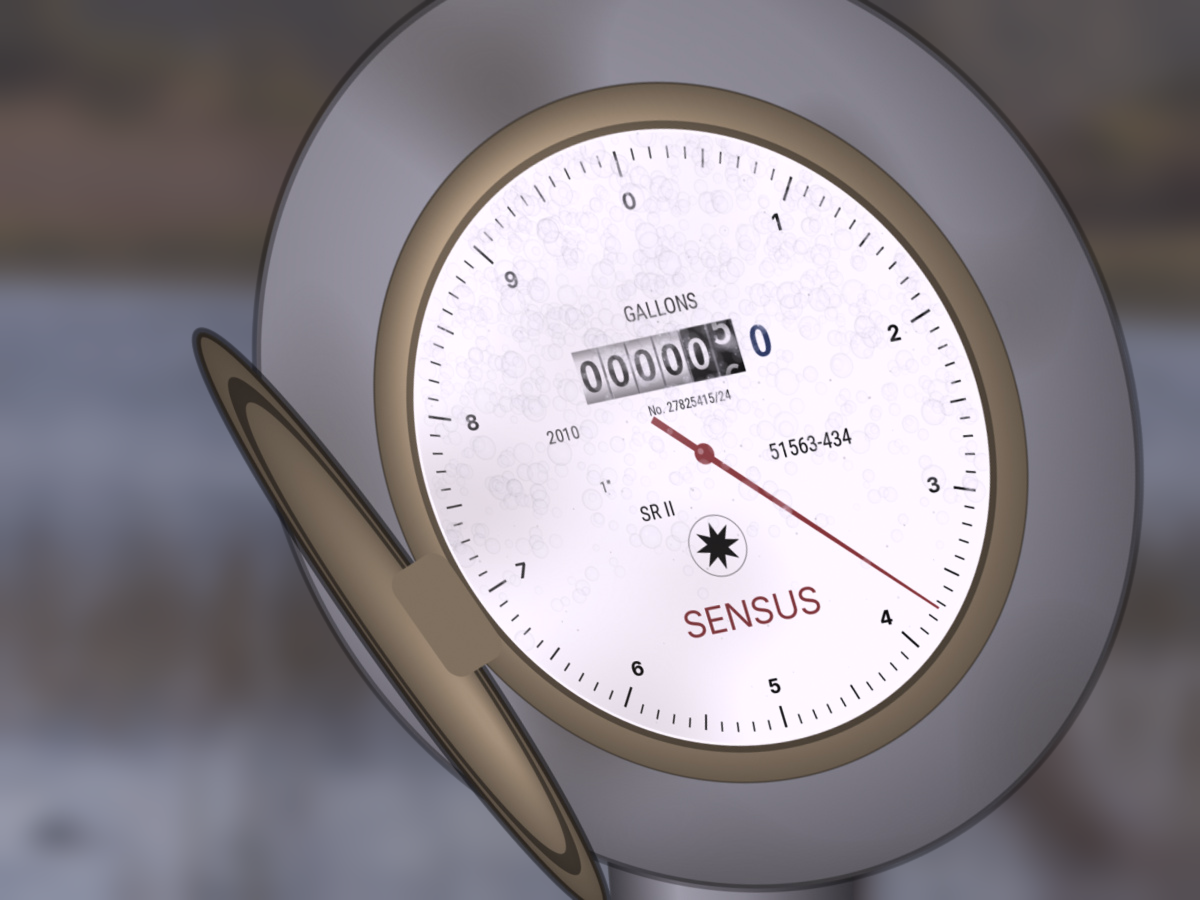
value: 53.7 (gal)
